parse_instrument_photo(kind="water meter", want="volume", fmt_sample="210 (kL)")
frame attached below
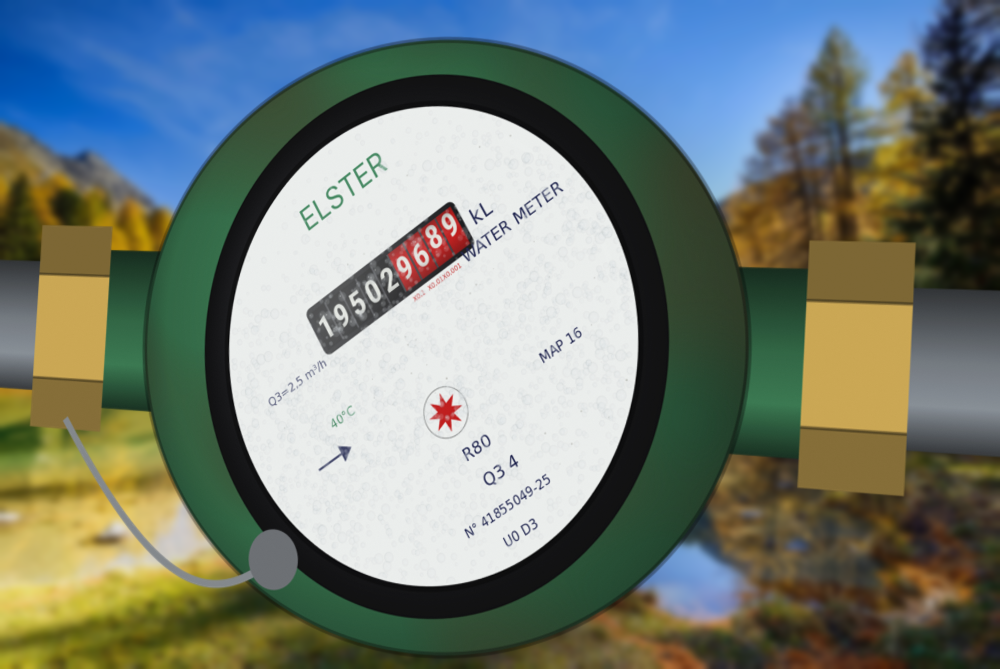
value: 19502.9689 (kL)
